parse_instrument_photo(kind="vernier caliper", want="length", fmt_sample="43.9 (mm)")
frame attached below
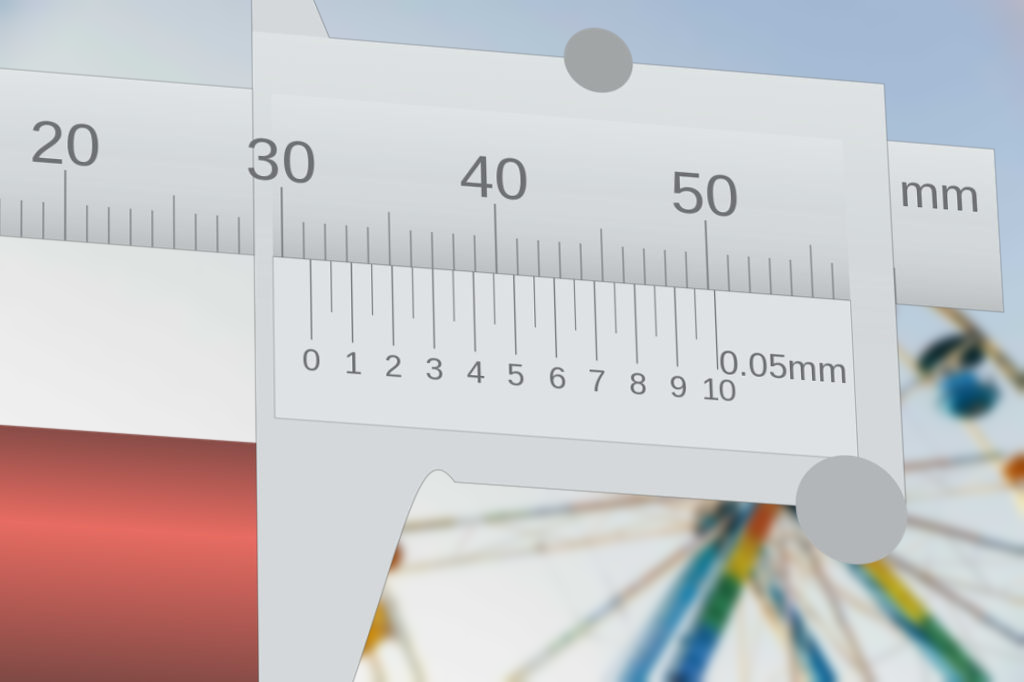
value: 31.3 (mm)
